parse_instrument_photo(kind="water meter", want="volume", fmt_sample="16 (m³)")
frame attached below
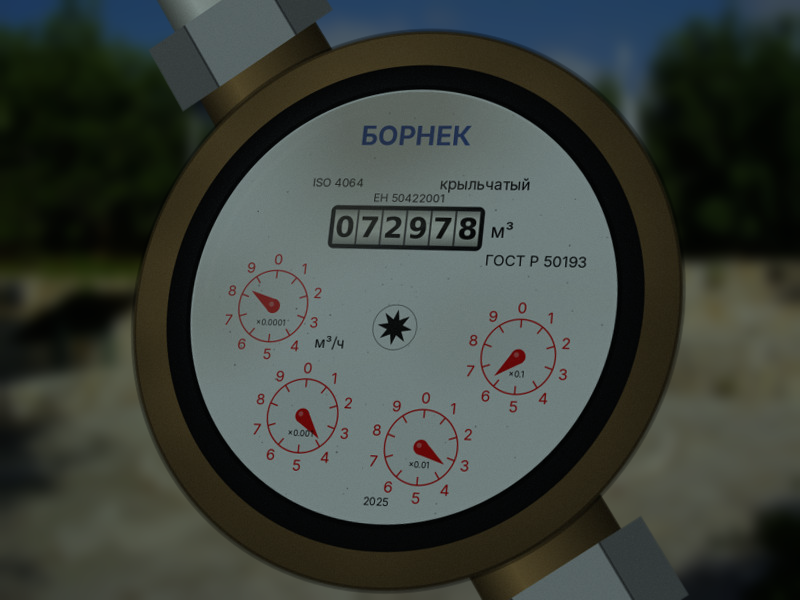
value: 72978.6338 (m³)
